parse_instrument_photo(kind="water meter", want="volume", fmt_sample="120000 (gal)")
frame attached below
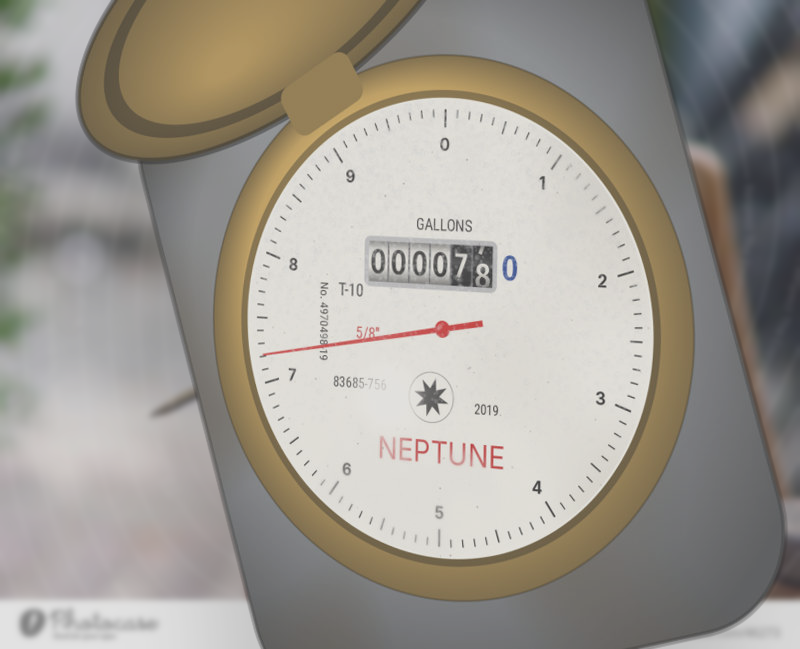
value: 777.2 (gal)
